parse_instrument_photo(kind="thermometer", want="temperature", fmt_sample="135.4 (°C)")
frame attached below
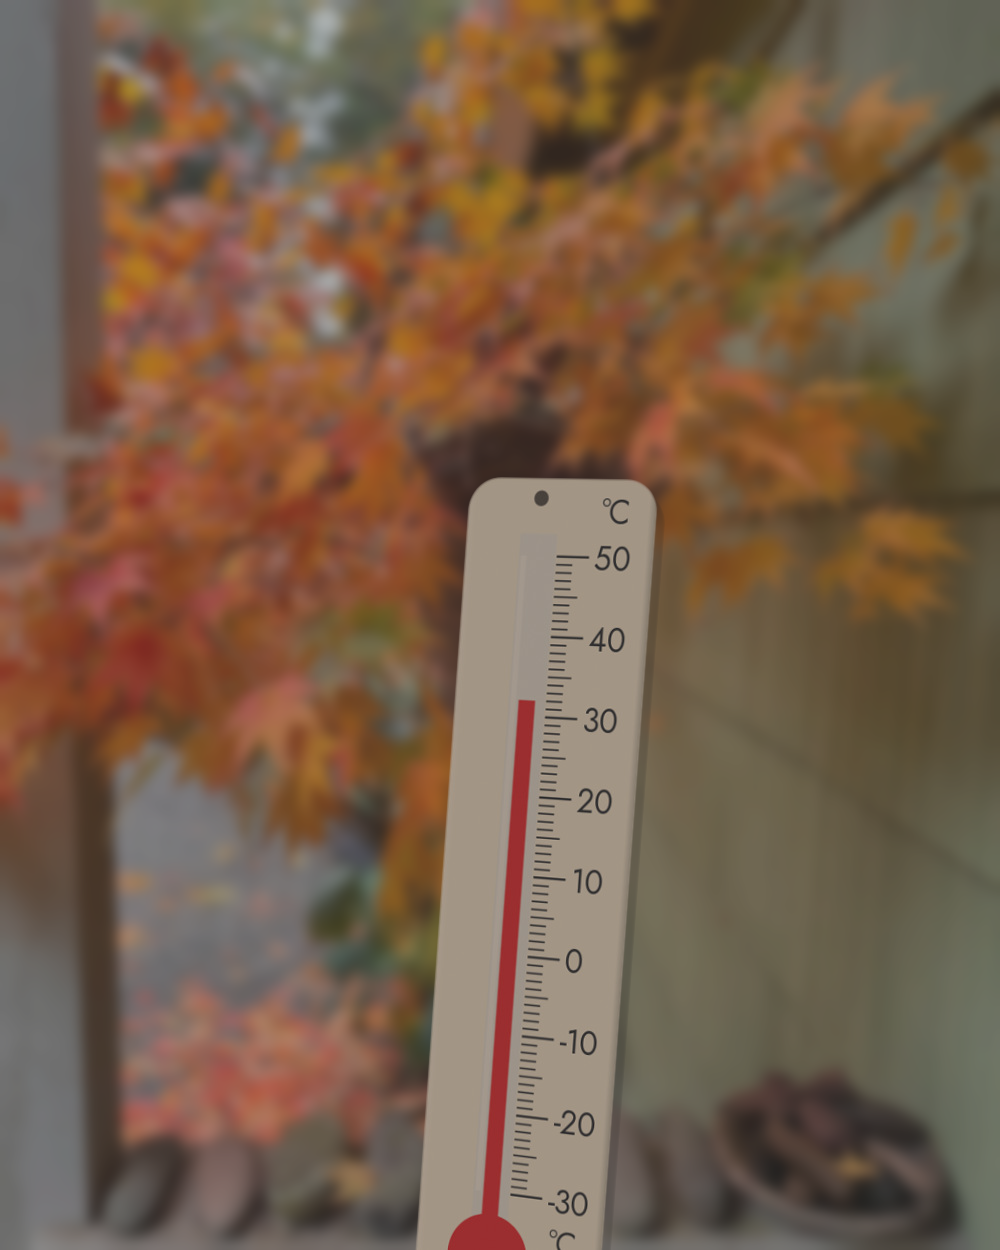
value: 32 (°C)
